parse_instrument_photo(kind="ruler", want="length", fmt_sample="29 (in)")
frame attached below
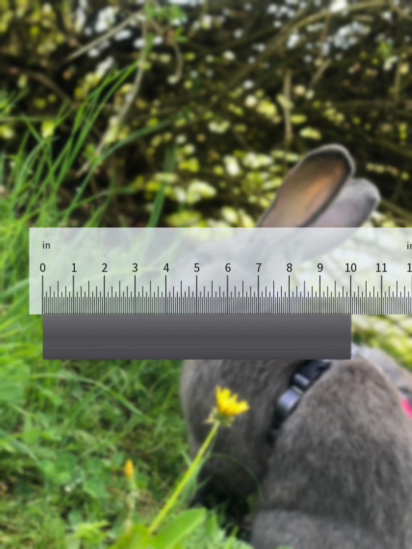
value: 10 (in)
